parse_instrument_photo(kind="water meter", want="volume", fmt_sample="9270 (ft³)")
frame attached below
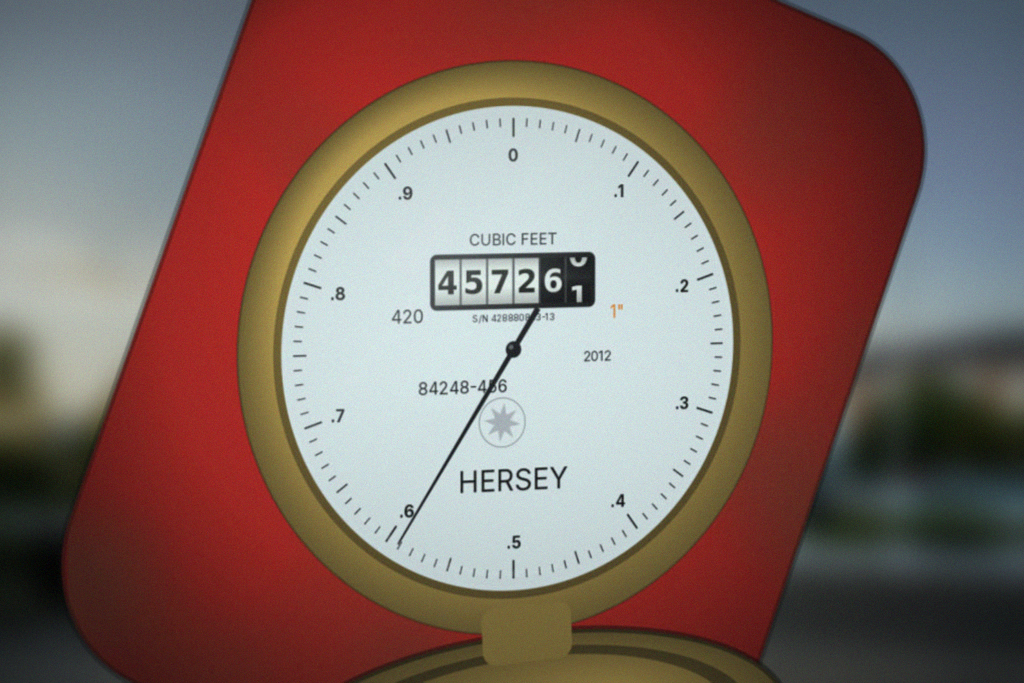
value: 457260.59 (ft³)
